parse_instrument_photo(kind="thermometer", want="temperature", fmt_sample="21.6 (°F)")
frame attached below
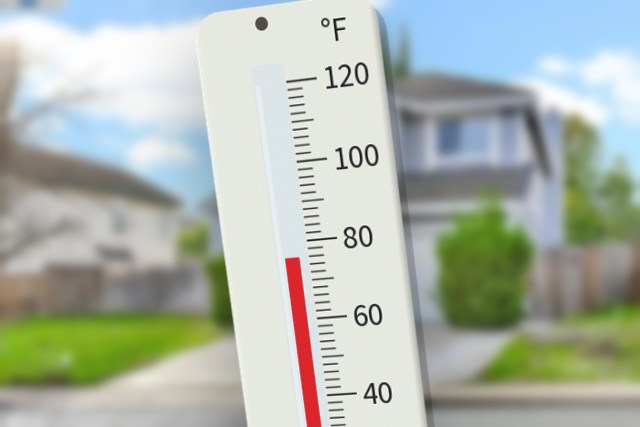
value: 76 (°F)
